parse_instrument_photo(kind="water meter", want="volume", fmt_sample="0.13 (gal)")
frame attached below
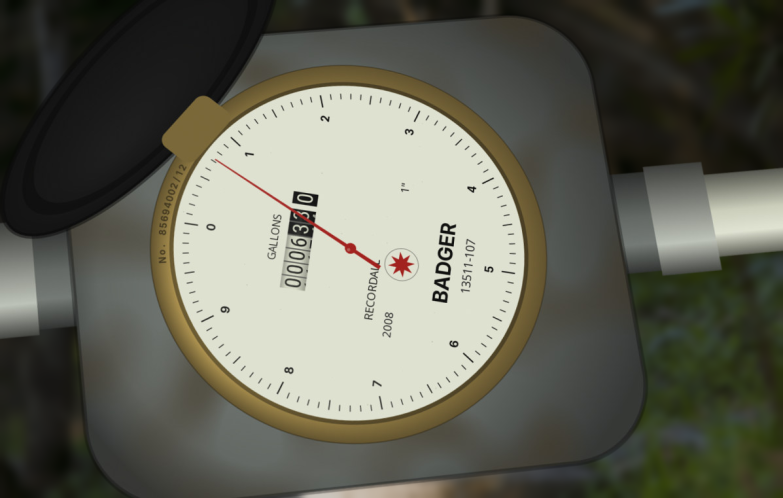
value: 6330.7 (gal)
